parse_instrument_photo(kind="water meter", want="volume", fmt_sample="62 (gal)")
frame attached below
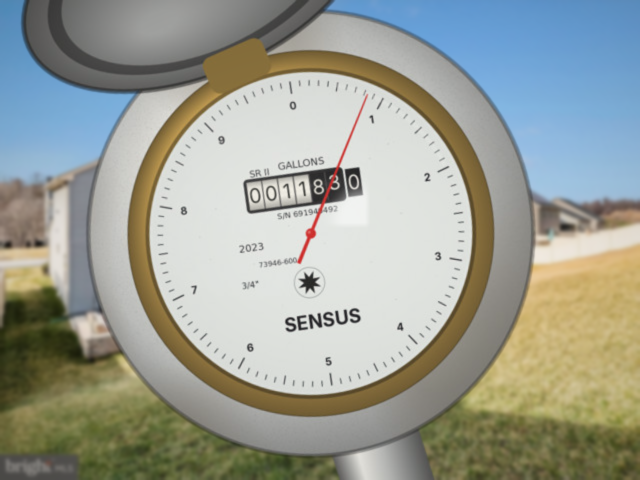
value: 11830.8 (gal)
